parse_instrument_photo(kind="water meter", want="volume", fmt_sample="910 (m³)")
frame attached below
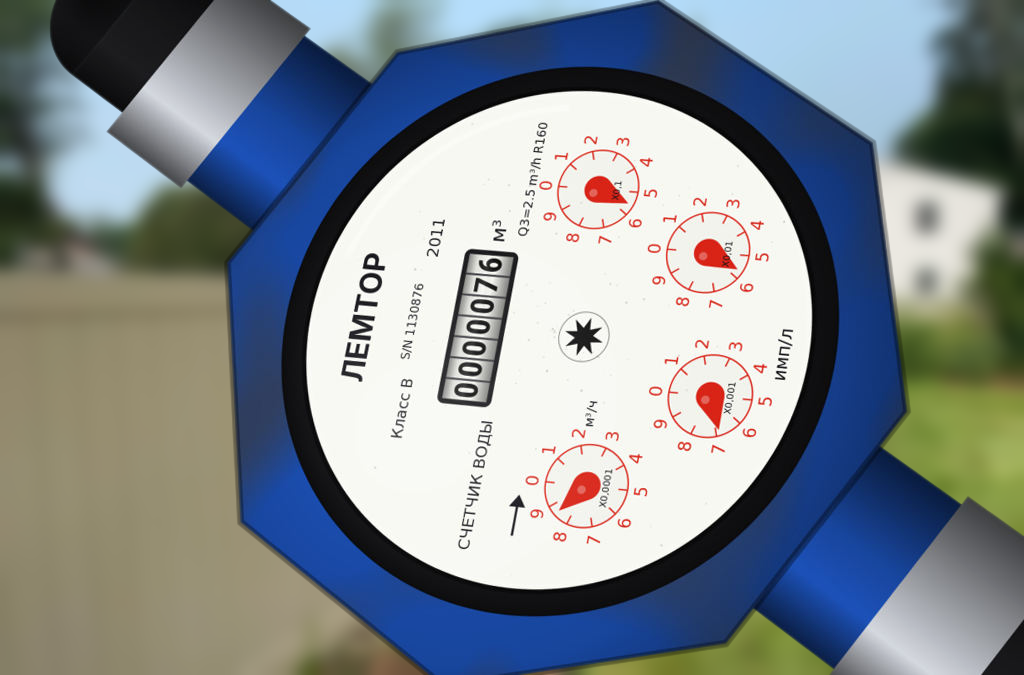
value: 76.5568 (m³)
